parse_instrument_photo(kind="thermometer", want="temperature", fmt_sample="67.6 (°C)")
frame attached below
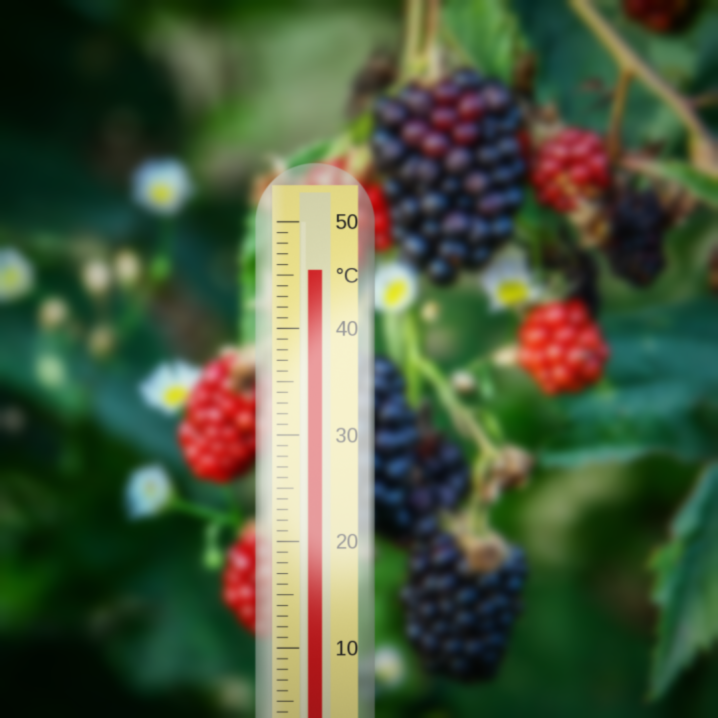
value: 45.5 (°C)
